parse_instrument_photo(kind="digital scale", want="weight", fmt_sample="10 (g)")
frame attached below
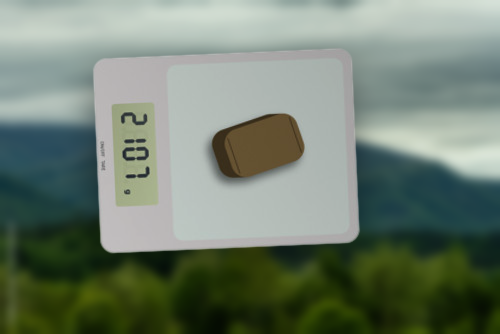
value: 2107 (g)
